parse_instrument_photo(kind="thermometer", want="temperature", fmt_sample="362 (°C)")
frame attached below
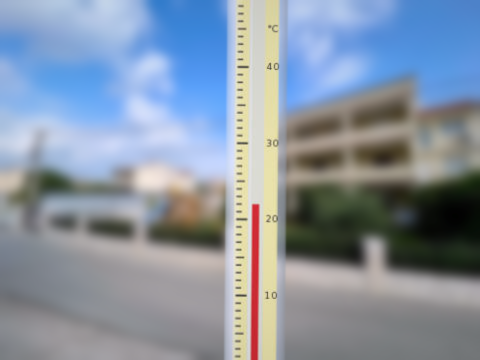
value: 22 (°C)
